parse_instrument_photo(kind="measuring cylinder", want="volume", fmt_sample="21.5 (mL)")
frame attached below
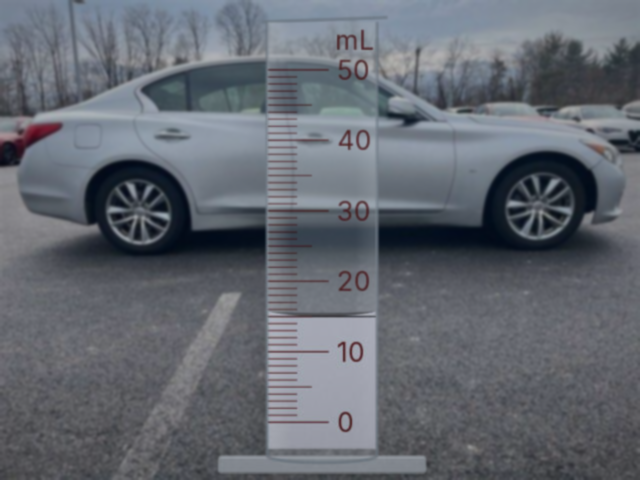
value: 15 (mL)
